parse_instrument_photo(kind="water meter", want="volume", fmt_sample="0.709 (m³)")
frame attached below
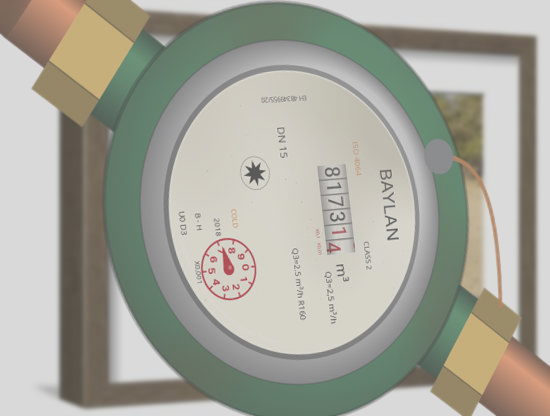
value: 8173.137 (m³)
